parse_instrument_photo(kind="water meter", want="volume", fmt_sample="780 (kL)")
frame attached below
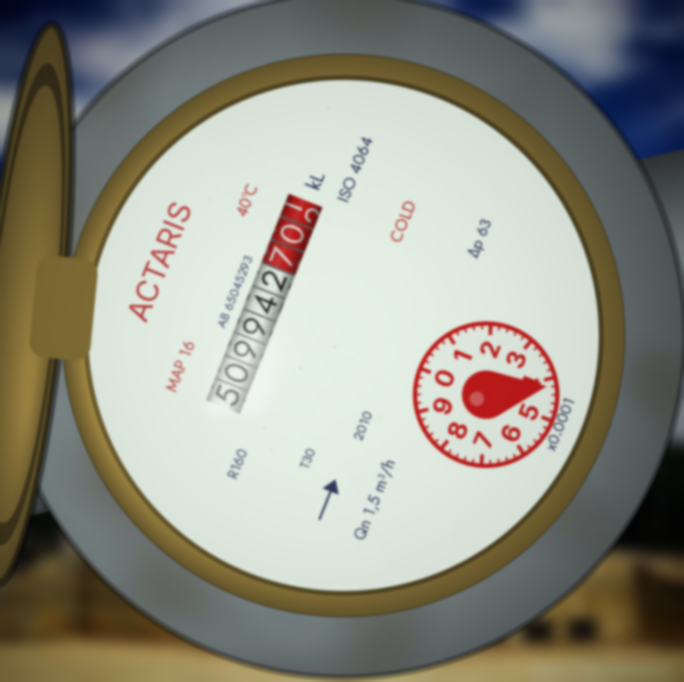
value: 509942.7014 (kL)
